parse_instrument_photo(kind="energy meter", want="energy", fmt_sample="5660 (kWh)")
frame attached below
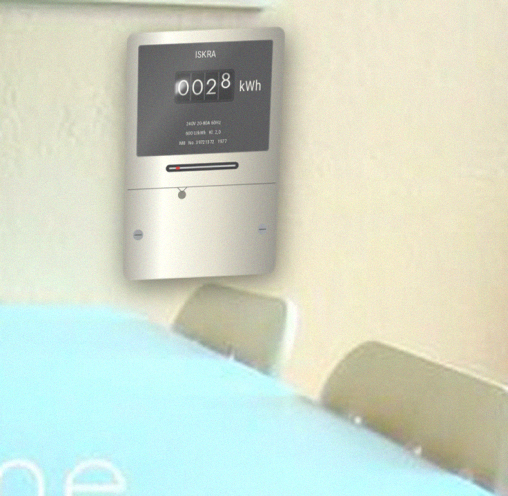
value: 28 (kWh)
